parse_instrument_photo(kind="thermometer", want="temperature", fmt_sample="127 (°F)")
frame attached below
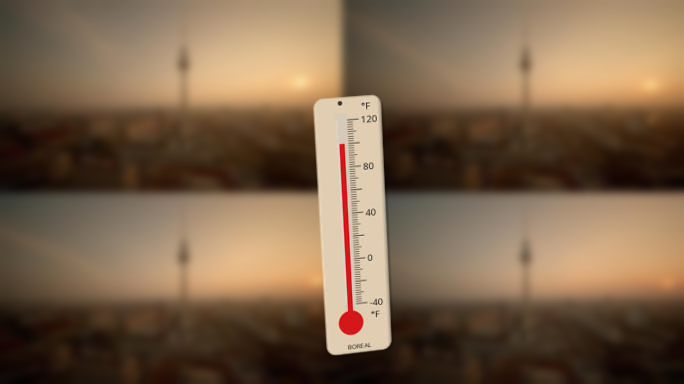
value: 100 (°F)
